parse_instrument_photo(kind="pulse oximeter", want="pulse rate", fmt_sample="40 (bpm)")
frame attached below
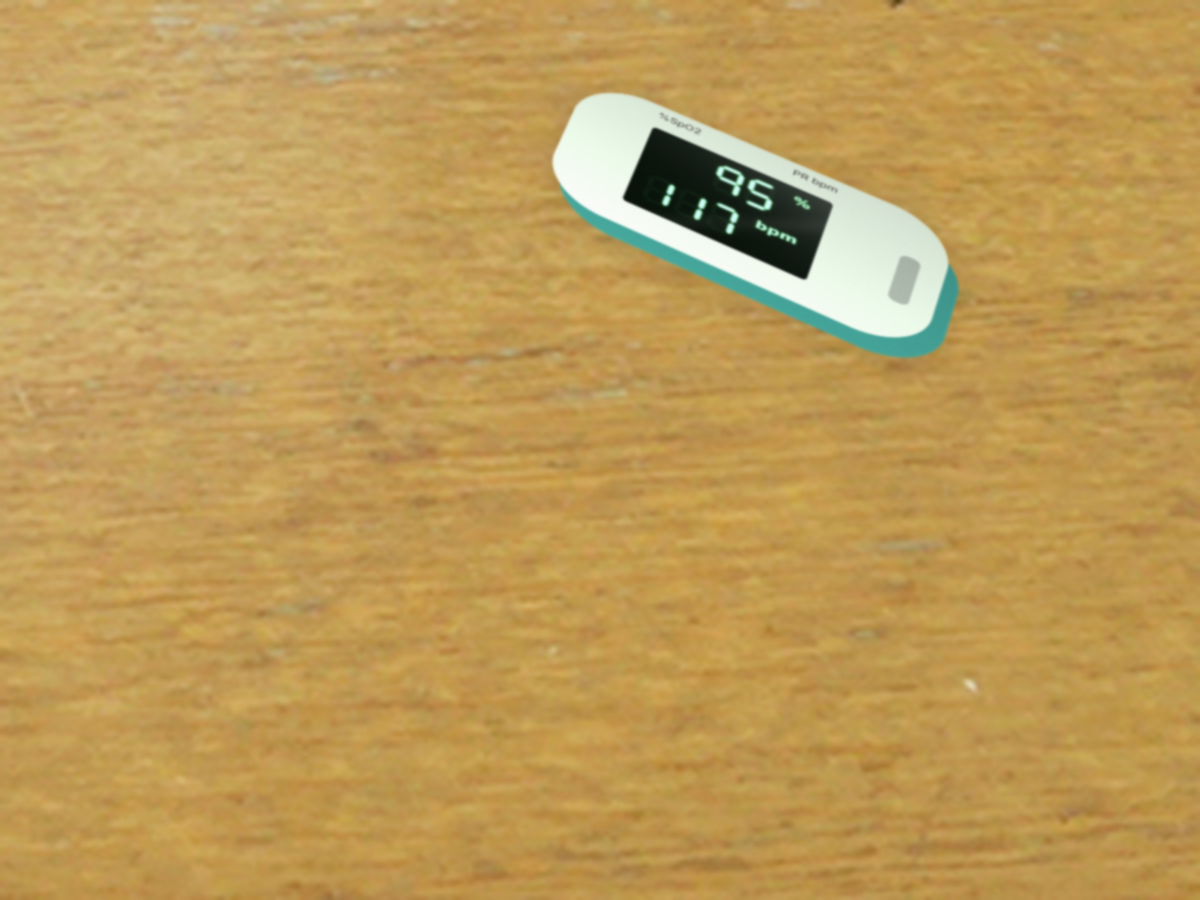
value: 117 (bpm)
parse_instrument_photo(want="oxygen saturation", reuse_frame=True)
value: 95 (%)
